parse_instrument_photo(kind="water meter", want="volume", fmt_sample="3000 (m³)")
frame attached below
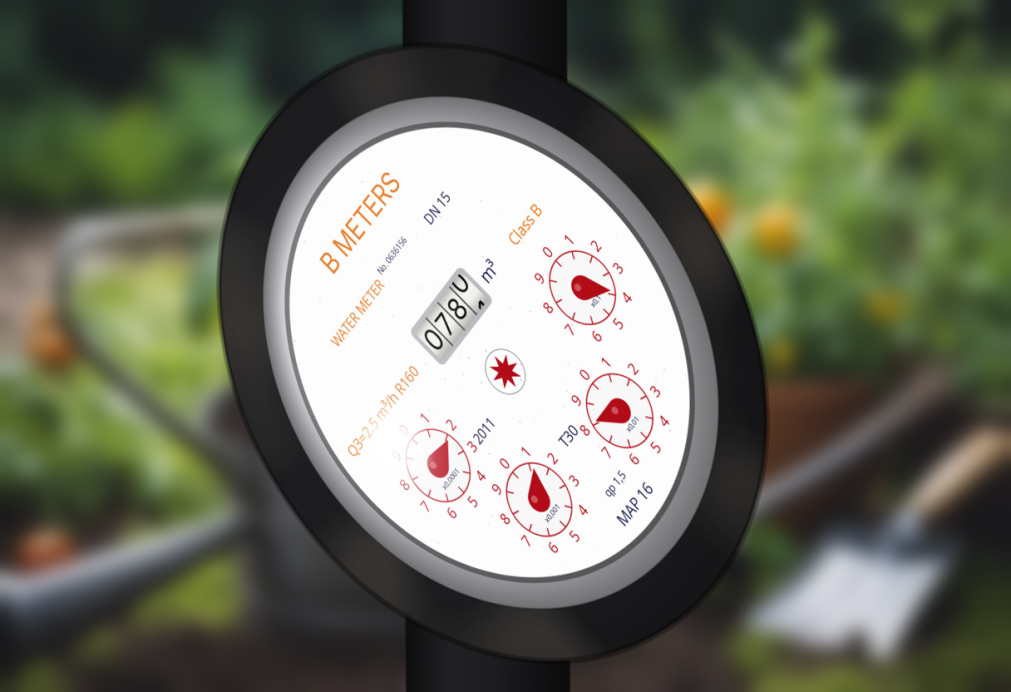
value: 780.3812 (m³)
